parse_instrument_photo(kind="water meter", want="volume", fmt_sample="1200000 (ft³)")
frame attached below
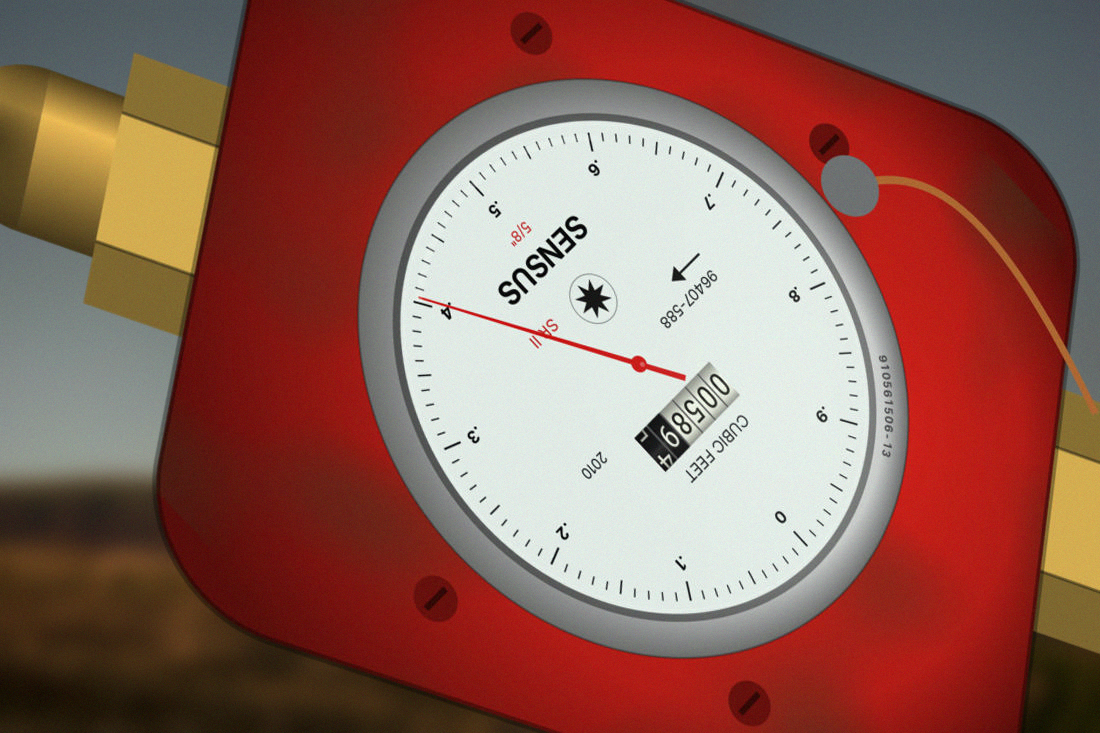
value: 5894.40 (ft³)
